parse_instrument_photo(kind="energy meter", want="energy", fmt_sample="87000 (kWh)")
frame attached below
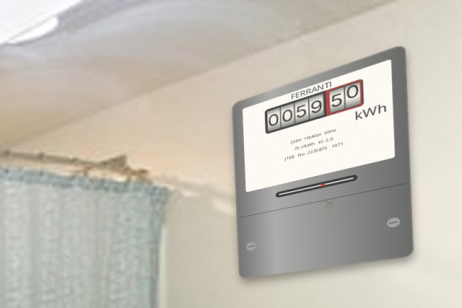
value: 59.50 (kWh)
